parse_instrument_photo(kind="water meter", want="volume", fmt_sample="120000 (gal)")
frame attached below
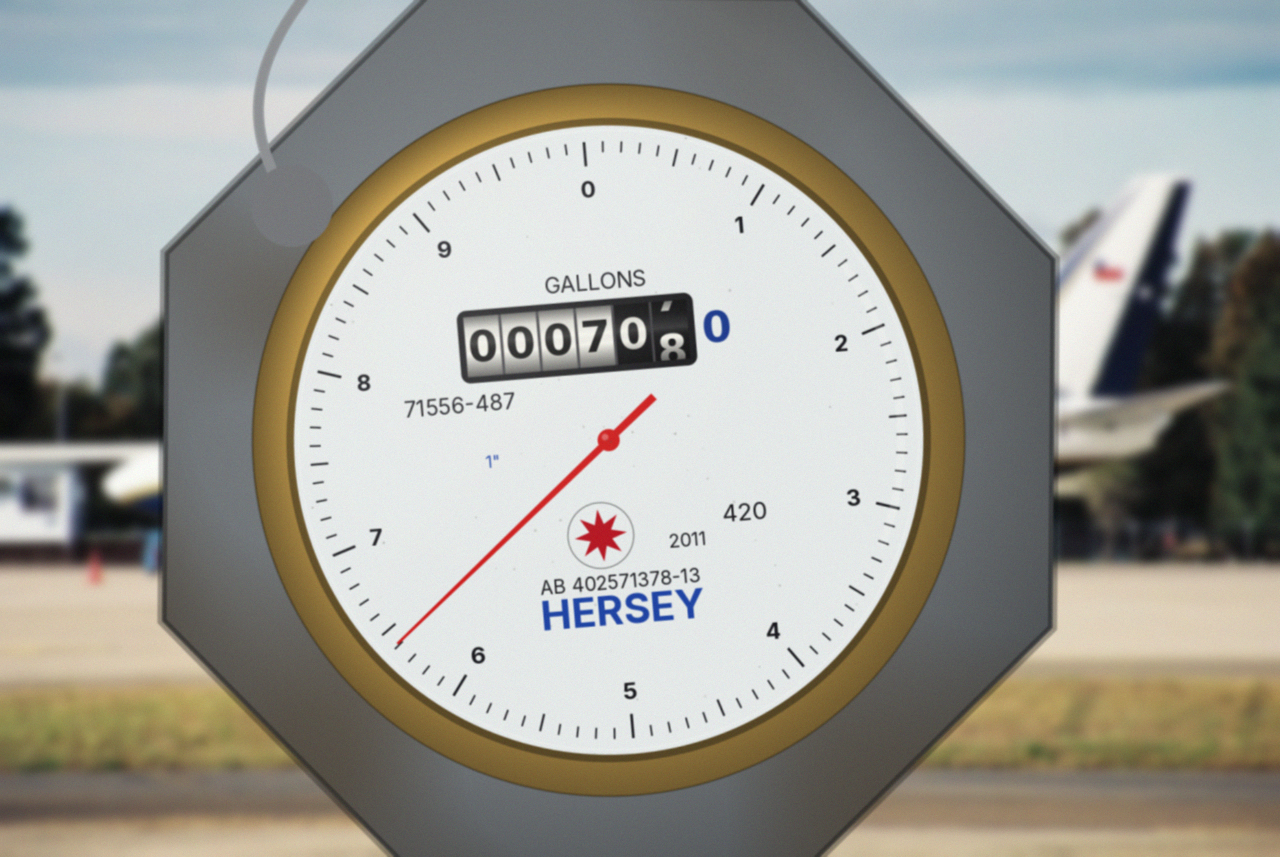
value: 7076.4 (gal)
